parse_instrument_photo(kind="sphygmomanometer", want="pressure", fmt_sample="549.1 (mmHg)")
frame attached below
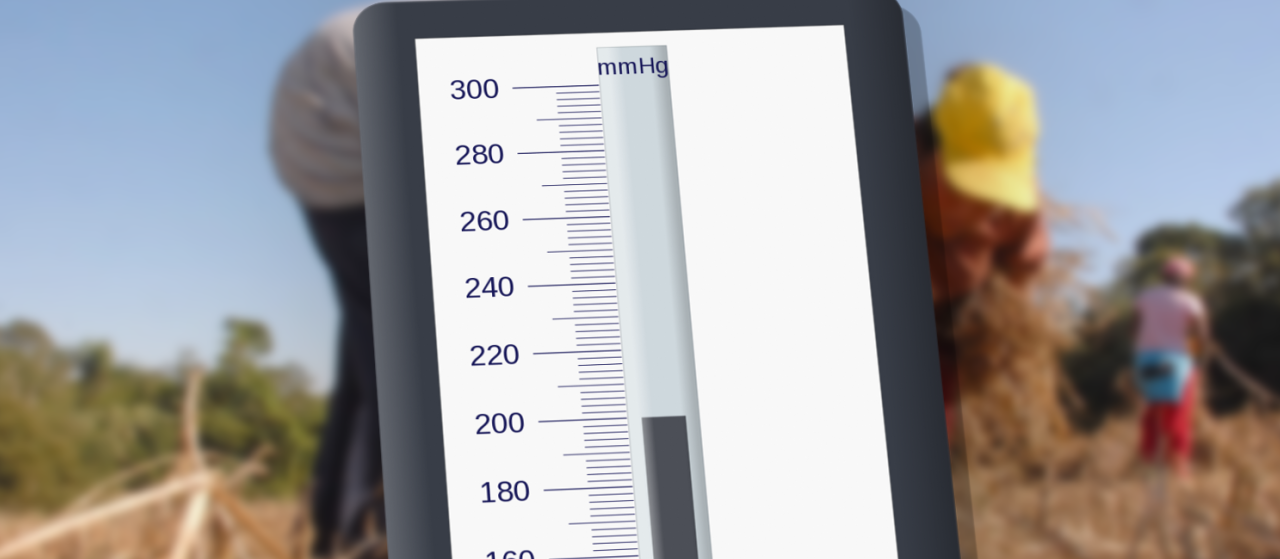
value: 200 (mmHg)
